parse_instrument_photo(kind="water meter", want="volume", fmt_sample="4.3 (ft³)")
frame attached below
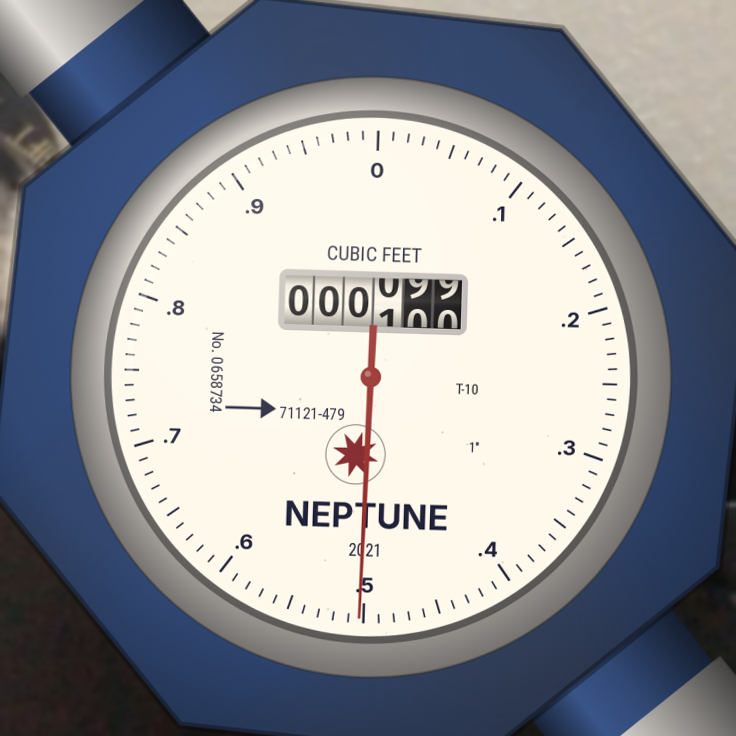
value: 99.50 (ft³)
